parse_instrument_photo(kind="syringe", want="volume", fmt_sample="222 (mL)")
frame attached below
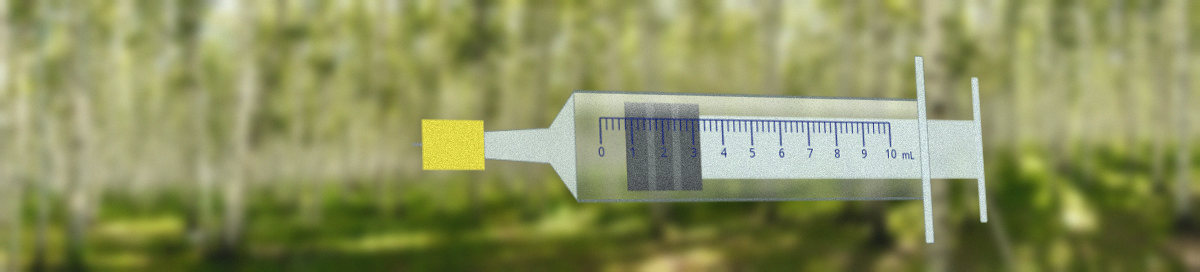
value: 0.8 (mL)
